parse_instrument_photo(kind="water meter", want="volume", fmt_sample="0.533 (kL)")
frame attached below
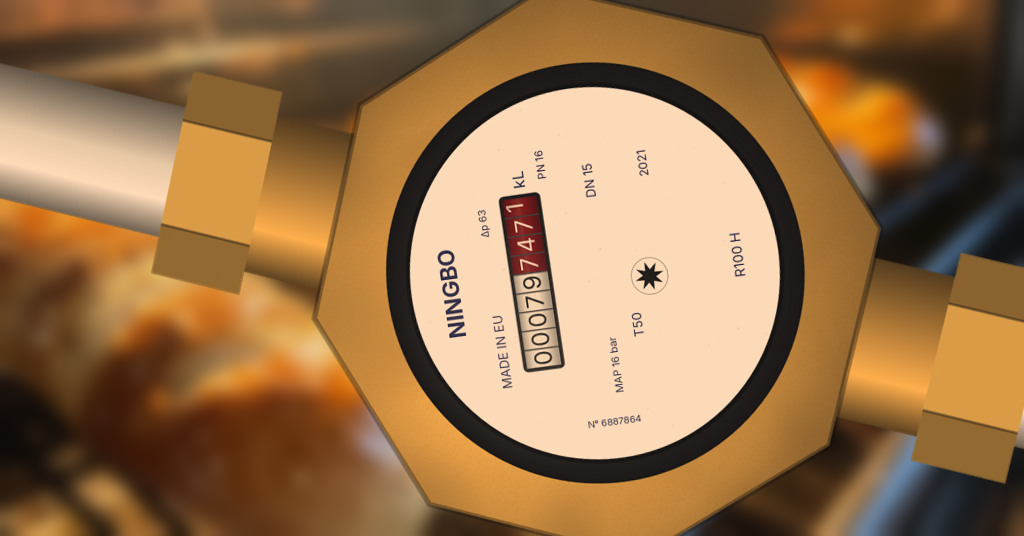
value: 79.7471 (kL)
